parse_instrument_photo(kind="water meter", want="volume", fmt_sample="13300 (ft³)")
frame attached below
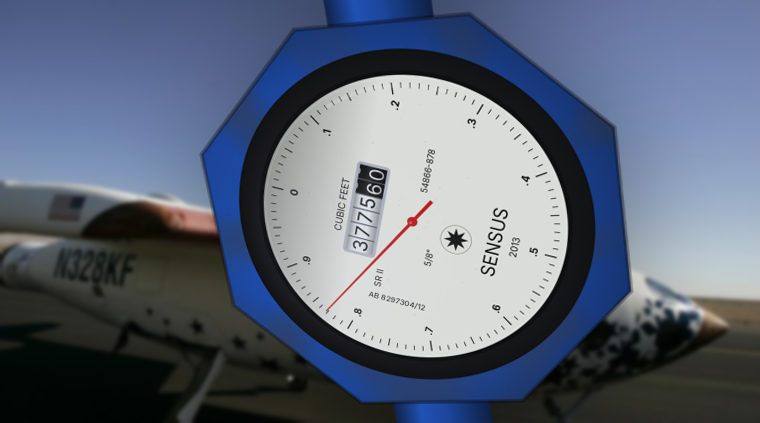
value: 377559.83 (ft³)
